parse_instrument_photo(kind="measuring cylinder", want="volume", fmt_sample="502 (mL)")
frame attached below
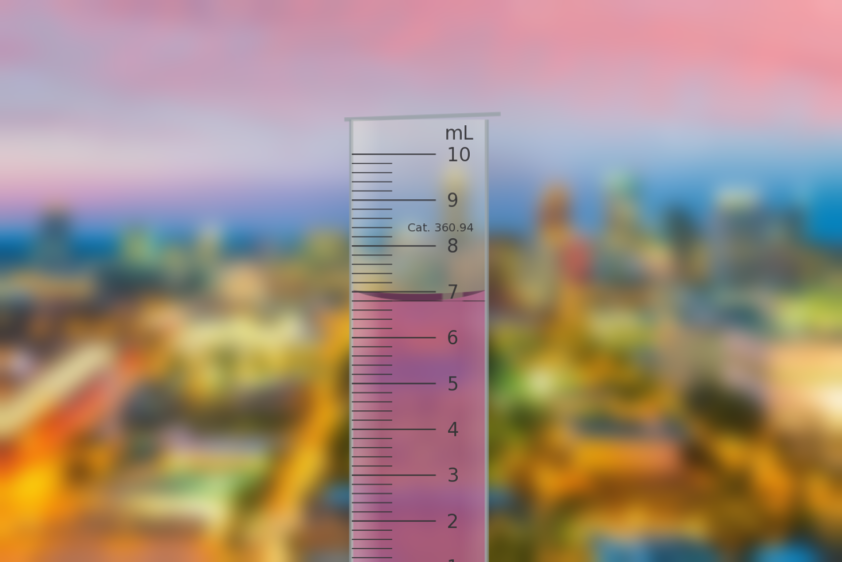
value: 6.8 (mL)
